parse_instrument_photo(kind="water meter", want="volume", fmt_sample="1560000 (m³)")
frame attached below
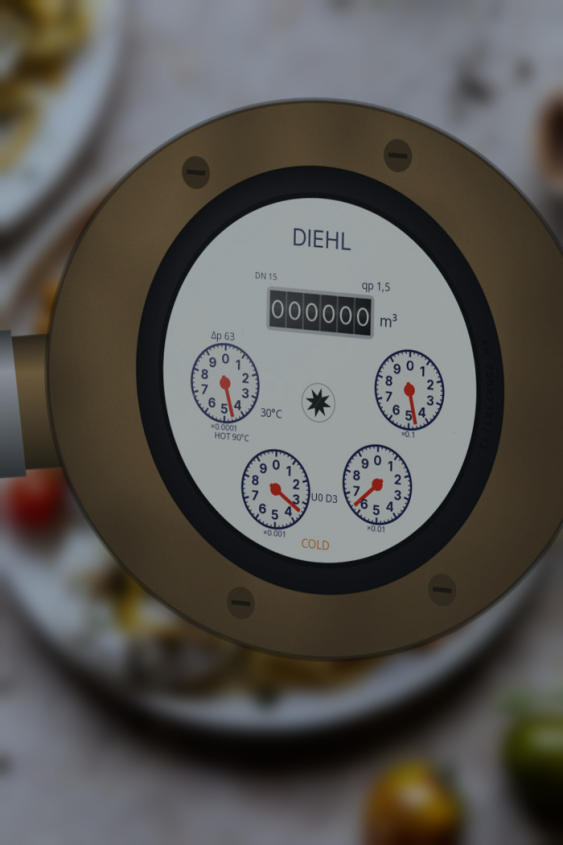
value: 0.4634 (m³)
